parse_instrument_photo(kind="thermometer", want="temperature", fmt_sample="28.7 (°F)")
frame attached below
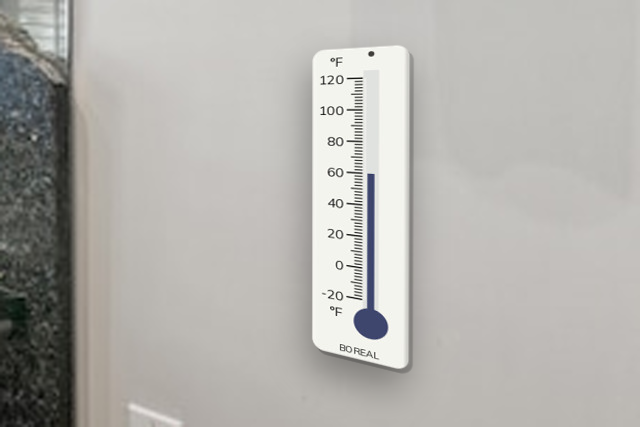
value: 60 (°F)
